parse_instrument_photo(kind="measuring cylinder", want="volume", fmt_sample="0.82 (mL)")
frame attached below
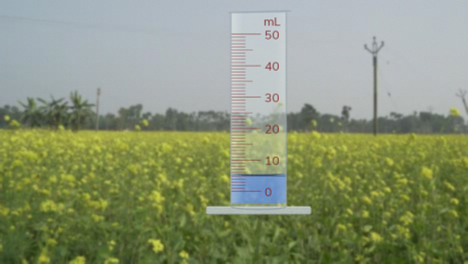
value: 5 (mL)
